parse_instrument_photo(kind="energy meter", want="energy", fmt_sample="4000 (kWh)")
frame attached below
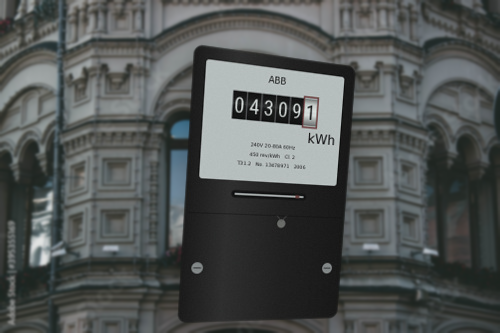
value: 4309.1 (kWh)
